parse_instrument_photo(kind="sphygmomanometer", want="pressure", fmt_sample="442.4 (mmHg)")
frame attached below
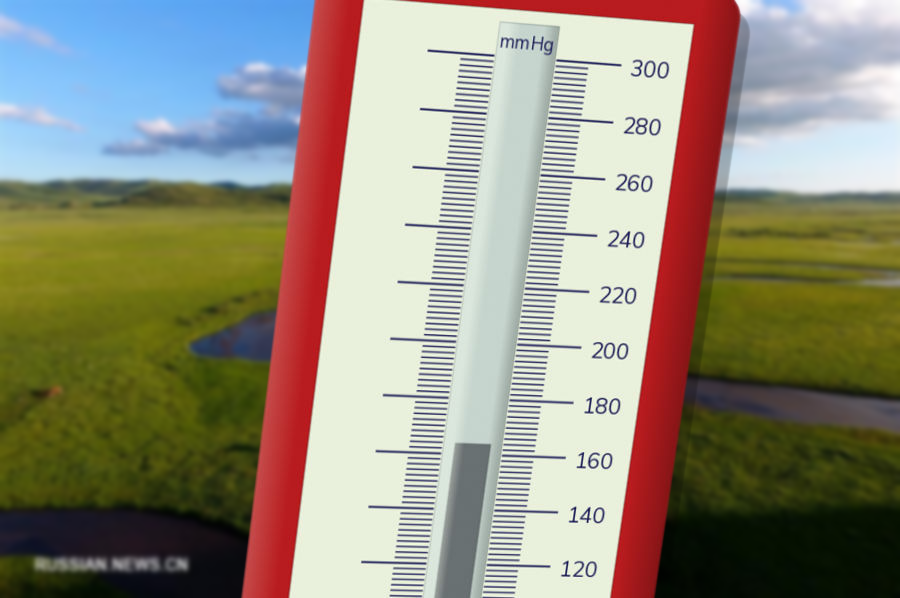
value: 164 (mmHg)
